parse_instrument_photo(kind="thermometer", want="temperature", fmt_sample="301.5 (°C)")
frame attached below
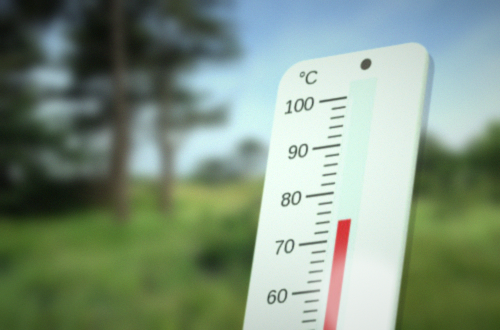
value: 74 (°C)
